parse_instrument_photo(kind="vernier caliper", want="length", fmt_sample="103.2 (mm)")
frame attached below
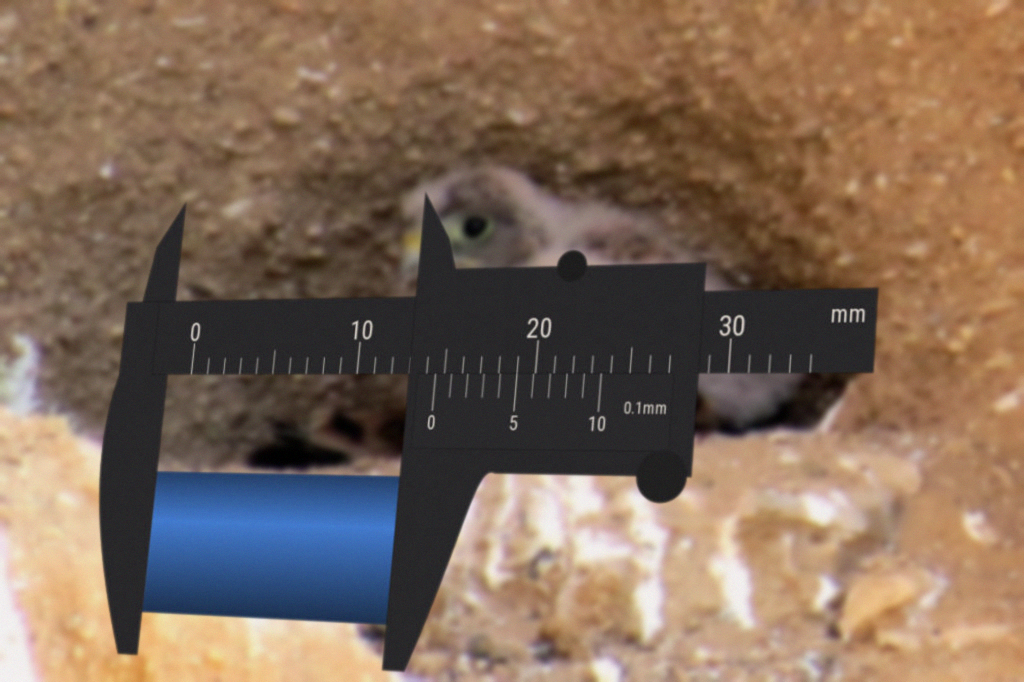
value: 14.5 (mm)
